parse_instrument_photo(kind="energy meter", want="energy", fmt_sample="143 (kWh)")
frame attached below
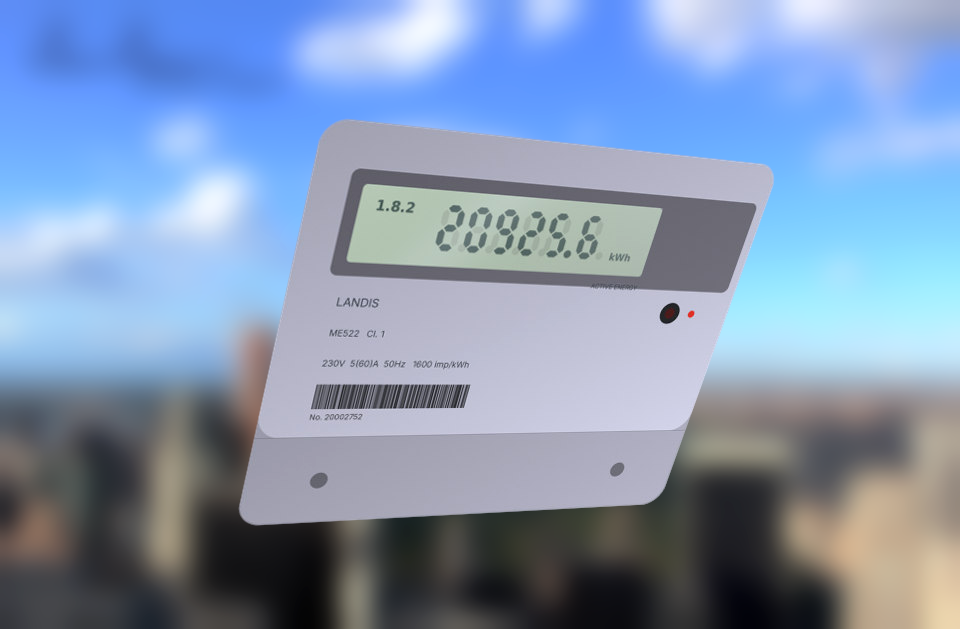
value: 20925.6 (kWh)
